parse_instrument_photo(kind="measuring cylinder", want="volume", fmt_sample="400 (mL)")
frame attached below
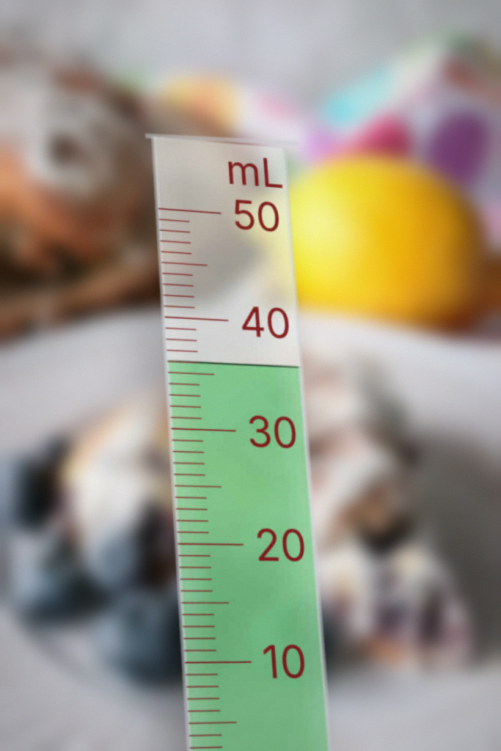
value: 36 (mL)
